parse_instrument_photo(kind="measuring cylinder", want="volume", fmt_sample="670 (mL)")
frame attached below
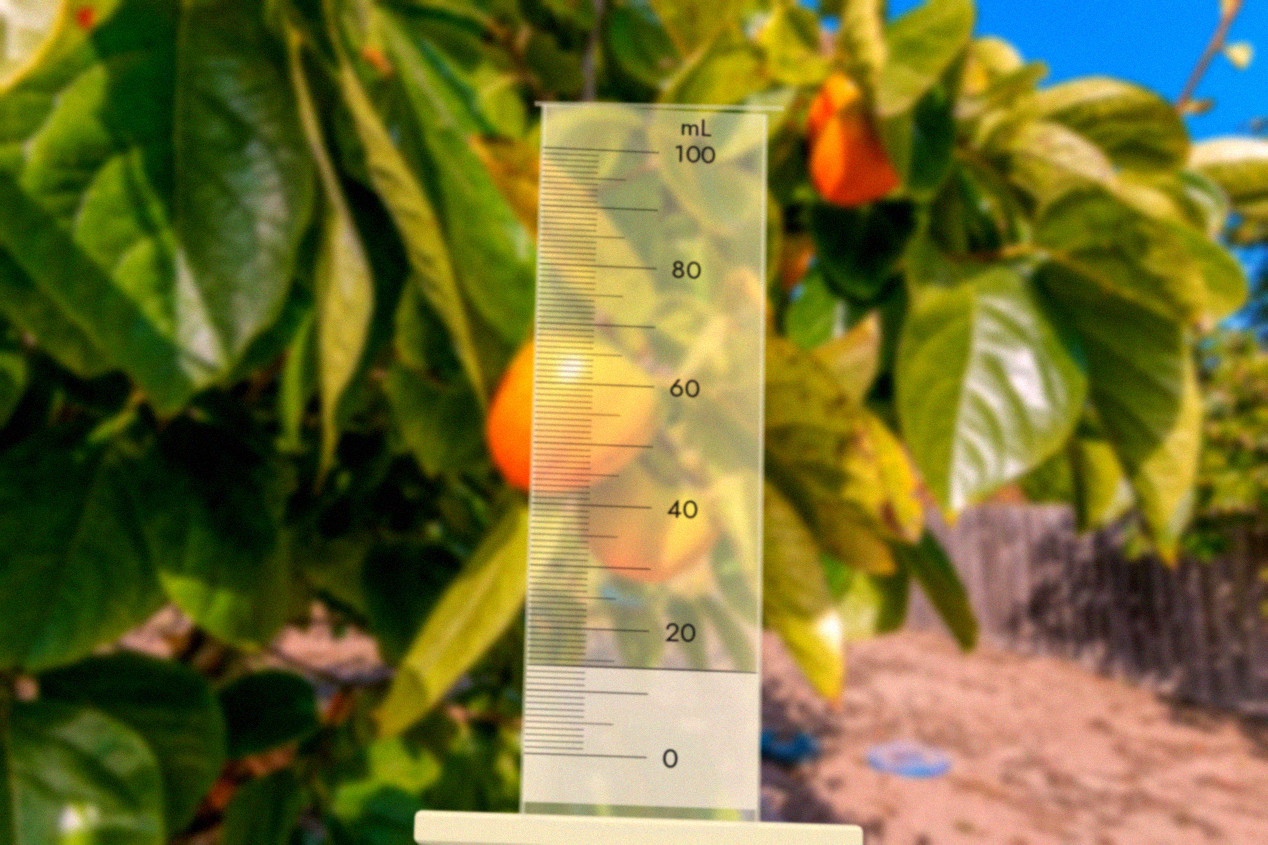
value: 14 (mL)
